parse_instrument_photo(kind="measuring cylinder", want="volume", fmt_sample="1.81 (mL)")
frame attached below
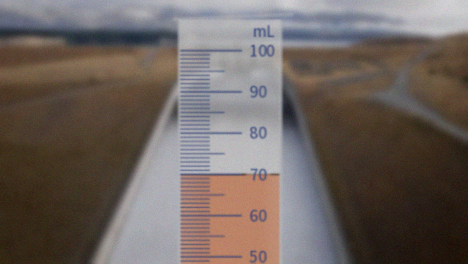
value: 70 (mL)
